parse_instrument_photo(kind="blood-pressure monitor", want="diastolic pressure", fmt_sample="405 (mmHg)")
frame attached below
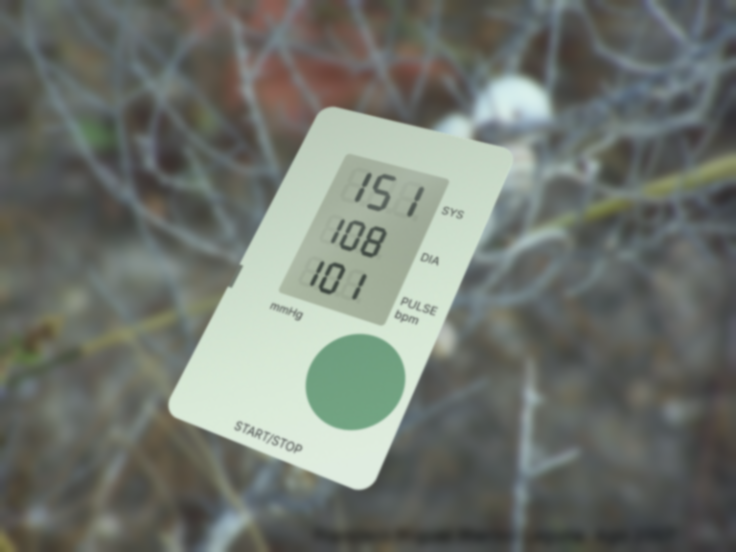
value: 108 (mmHg)
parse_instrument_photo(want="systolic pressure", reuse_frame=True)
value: 151 (mmHg)
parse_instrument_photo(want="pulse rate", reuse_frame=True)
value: 101 (bpm)
